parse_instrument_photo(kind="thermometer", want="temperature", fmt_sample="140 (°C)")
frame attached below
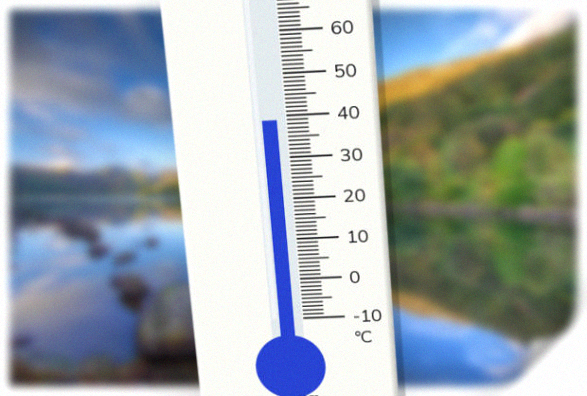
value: 39 (°C)
